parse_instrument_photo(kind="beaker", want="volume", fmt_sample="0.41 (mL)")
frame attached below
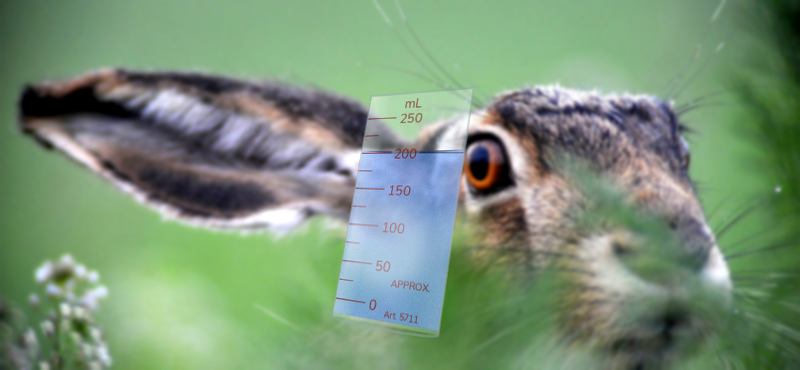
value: 200 (mL)
